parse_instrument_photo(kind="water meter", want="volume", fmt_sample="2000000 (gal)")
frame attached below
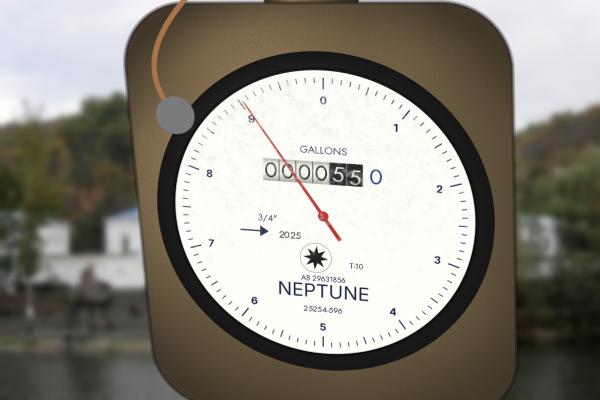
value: 549.0 (gal)
